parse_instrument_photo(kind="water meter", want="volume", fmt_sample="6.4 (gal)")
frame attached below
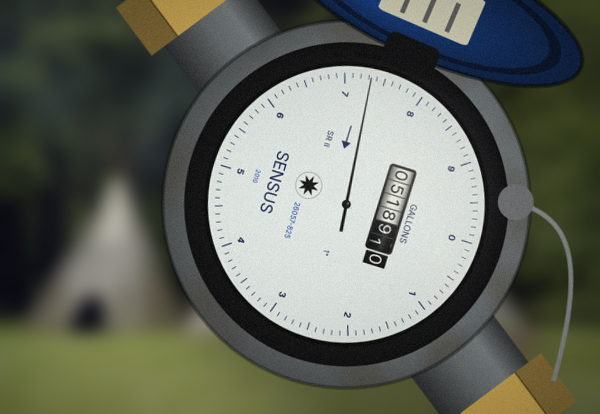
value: 518907.3 (gal)
